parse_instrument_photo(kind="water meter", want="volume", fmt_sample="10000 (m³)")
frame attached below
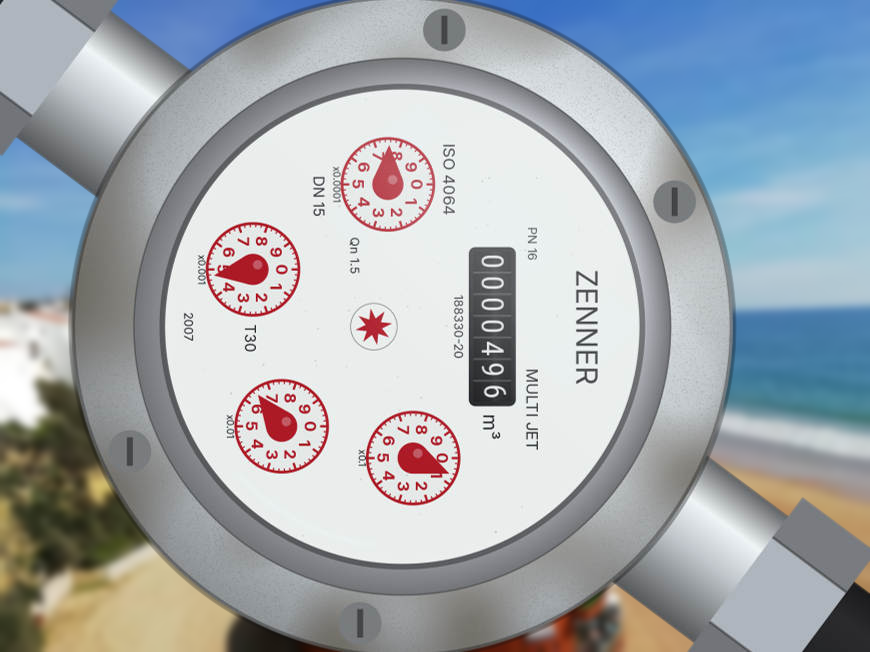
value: 496.0647 (m³)
